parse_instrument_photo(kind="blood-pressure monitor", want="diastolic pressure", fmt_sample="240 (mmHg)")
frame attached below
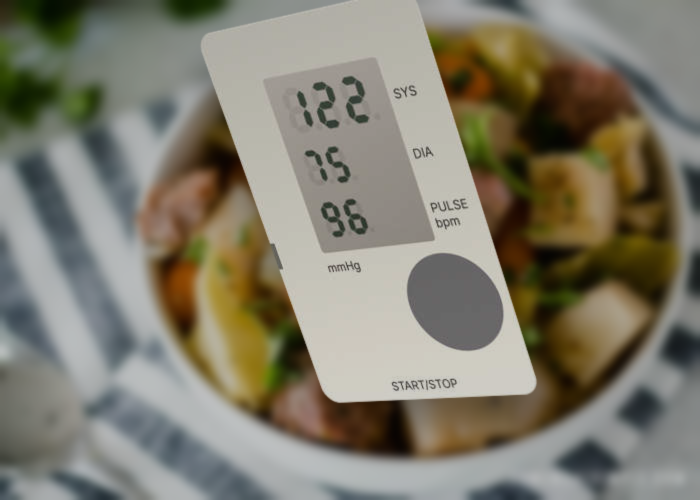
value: 75 (mmHg)
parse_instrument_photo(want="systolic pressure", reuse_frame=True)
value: 122 (mmHg)
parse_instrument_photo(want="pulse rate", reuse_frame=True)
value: 96 (bpm)
